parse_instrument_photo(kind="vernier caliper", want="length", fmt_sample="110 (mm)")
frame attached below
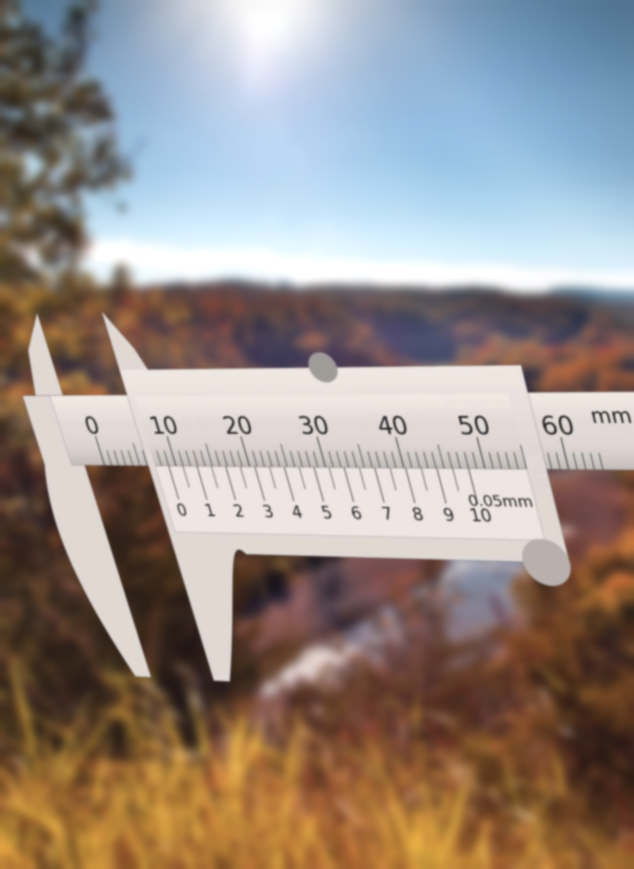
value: 9.0 (mm)
